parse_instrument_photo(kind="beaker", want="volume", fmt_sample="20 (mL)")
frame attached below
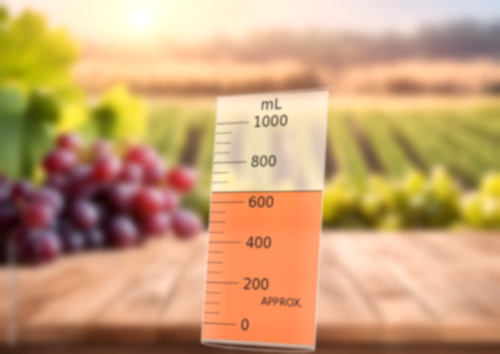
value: 650 (mL)
